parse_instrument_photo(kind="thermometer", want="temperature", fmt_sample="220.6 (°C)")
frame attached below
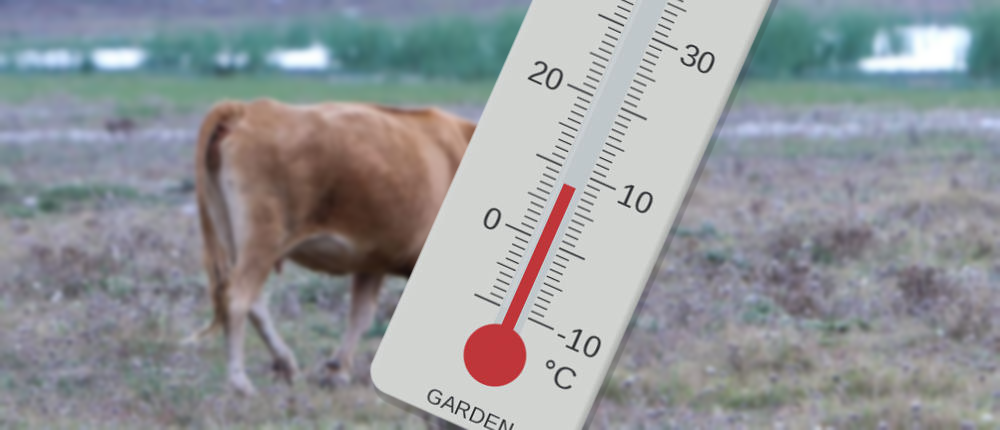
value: 8 (°C)
